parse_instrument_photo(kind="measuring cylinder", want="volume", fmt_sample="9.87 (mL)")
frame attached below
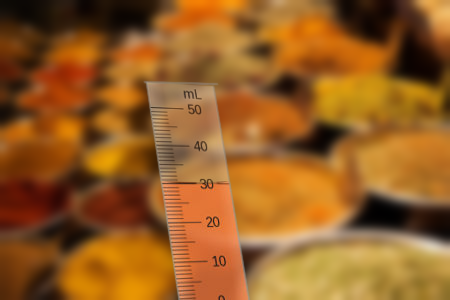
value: 30 (mL)
